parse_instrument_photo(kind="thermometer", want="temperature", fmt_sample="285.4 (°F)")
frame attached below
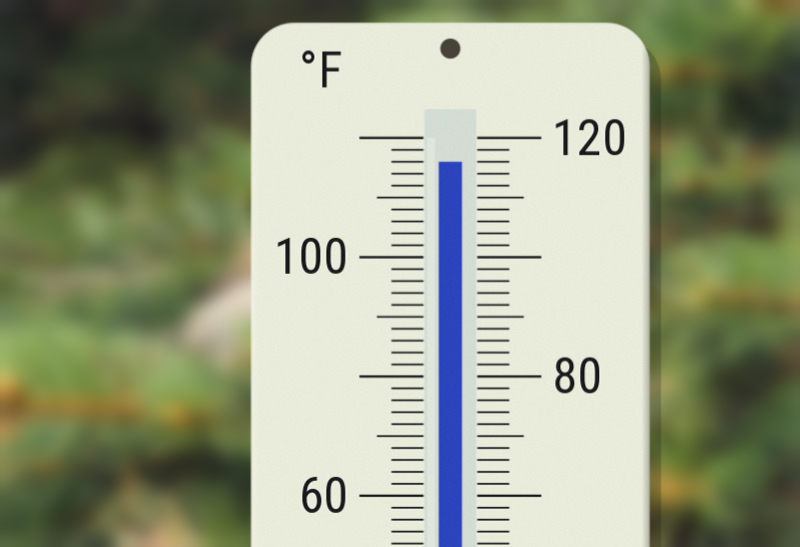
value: 116 (°F)
